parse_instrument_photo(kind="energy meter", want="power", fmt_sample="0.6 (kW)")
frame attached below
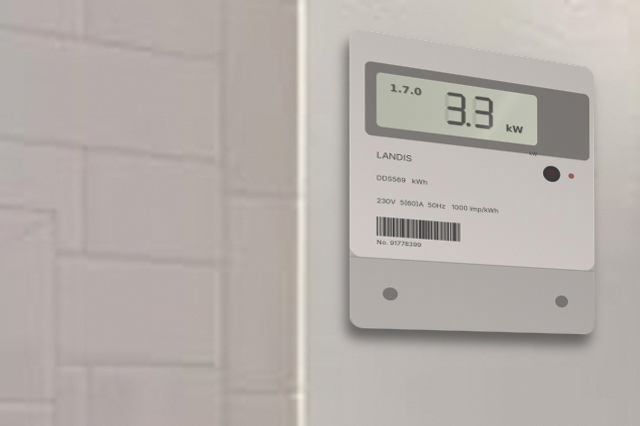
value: 3.3 (kW)
